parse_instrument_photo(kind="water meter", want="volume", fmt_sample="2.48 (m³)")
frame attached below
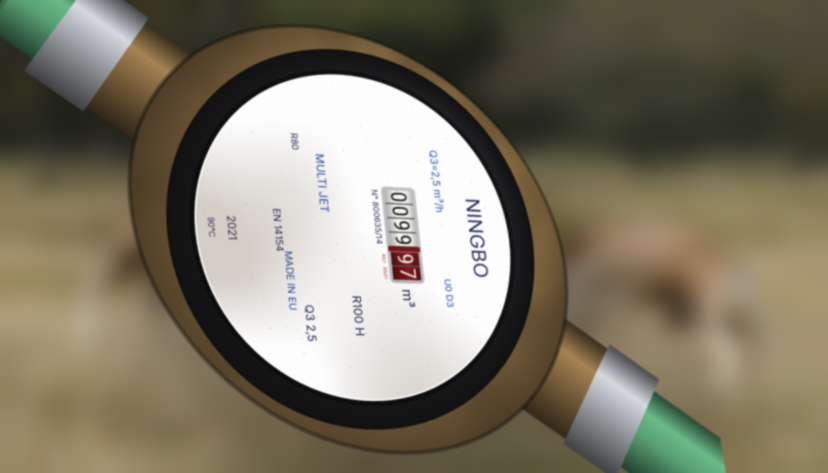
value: 99.97 (m³)
